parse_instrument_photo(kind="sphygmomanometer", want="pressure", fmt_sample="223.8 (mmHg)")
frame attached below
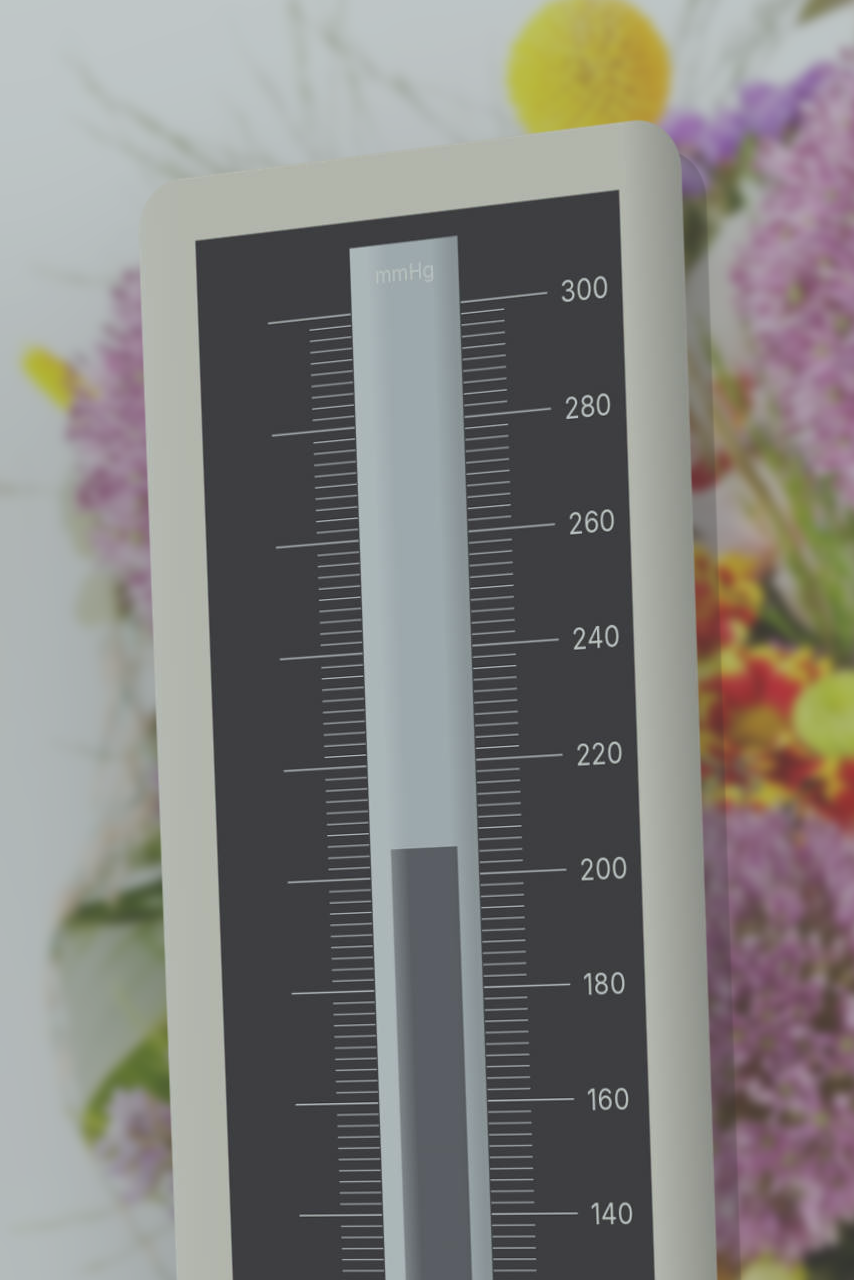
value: 205 (mmHg)
